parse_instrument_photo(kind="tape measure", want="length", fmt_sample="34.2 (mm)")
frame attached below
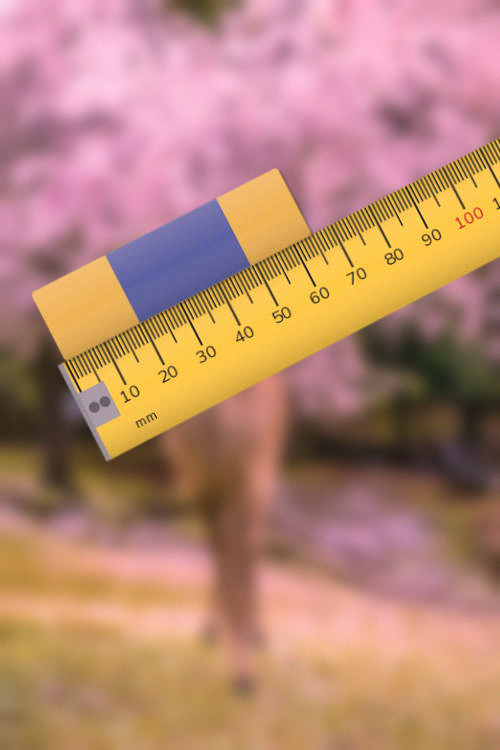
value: 65 (mm)
